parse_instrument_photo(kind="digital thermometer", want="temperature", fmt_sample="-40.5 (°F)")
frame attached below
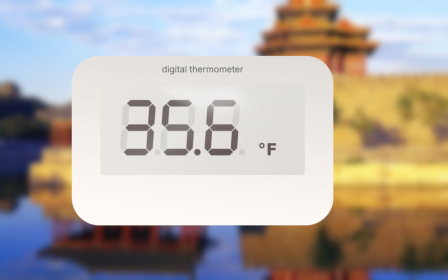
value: 35.6 (°F)
